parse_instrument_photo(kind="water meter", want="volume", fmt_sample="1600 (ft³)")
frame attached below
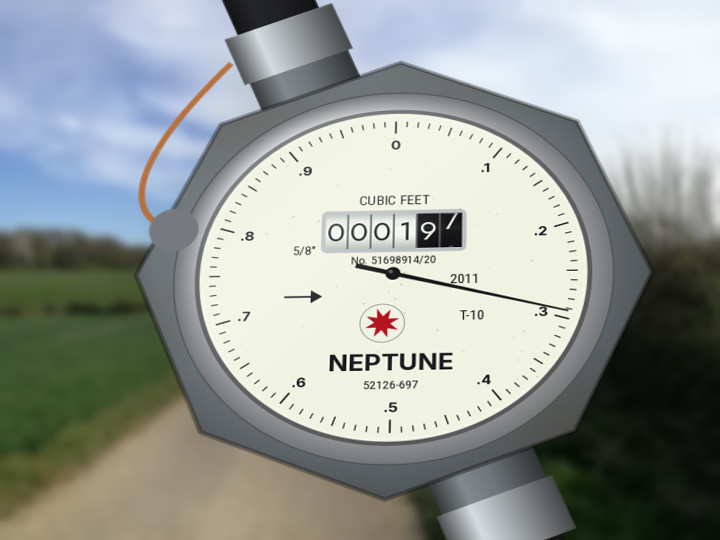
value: 197.29 (ft³)
